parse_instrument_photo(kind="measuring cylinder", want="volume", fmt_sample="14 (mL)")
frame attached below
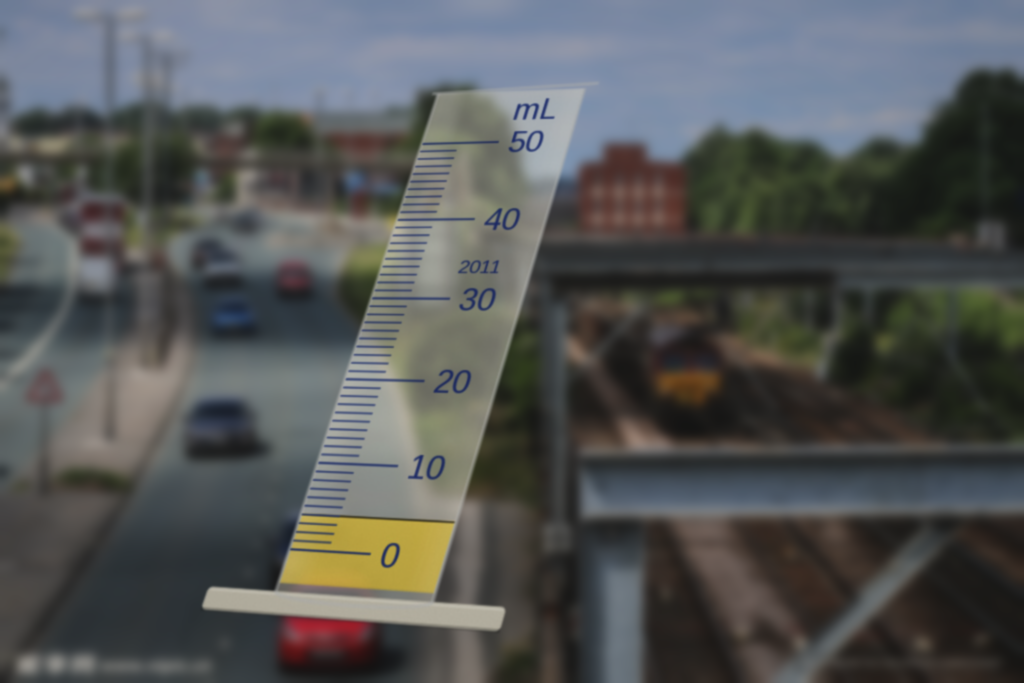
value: 4 (mL)
